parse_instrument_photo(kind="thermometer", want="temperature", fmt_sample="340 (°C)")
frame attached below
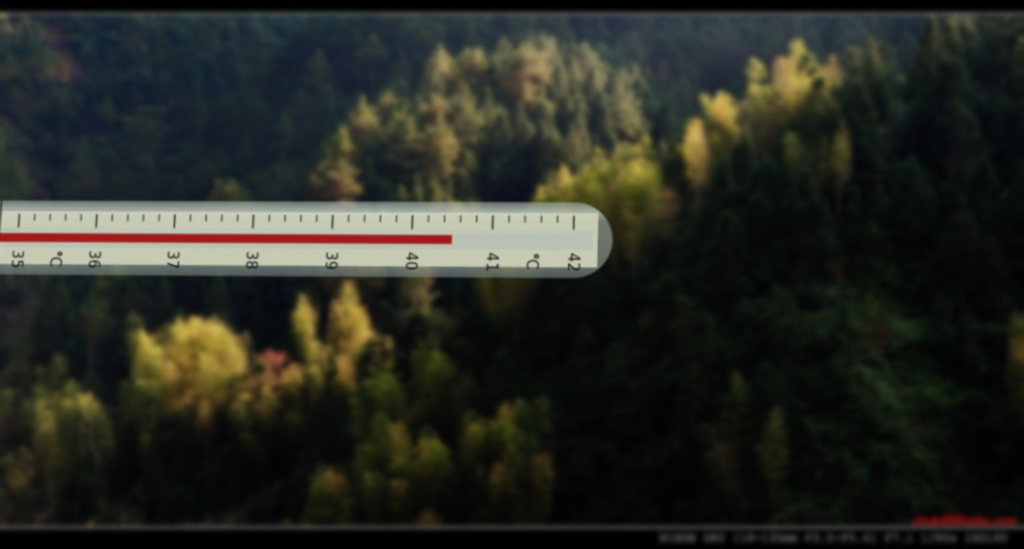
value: 40.5 (°C)
